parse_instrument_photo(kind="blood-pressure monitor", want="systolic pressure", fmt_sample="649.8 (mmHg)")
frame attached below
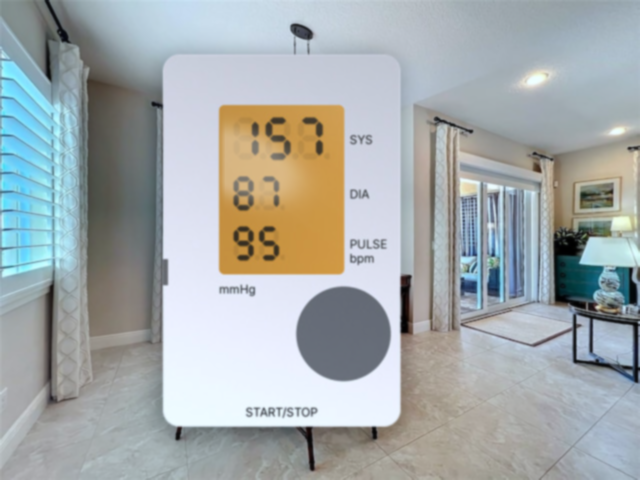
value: 157 (mmHg)
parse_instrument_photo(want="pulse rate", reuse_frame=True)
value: 95 (bpm)
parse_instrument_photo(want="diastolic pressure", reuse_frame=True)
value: 87 (mmHg)
